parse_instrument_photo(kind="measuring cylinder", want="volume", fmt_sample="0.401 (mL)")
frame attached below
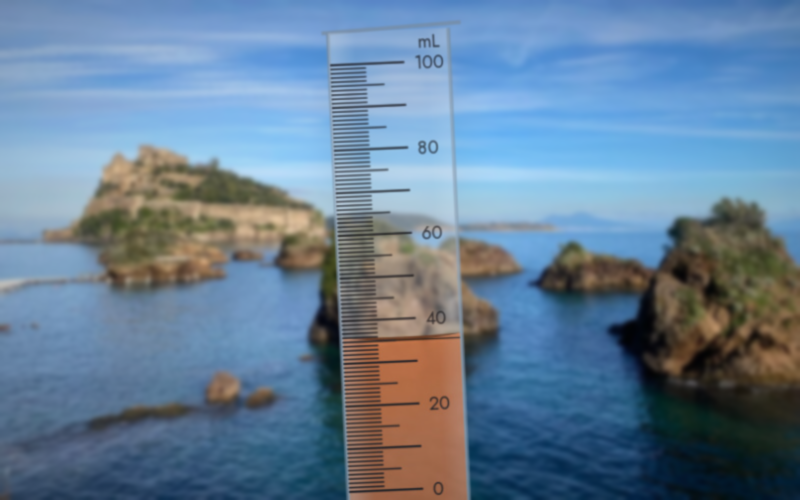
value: 35 (mL)
